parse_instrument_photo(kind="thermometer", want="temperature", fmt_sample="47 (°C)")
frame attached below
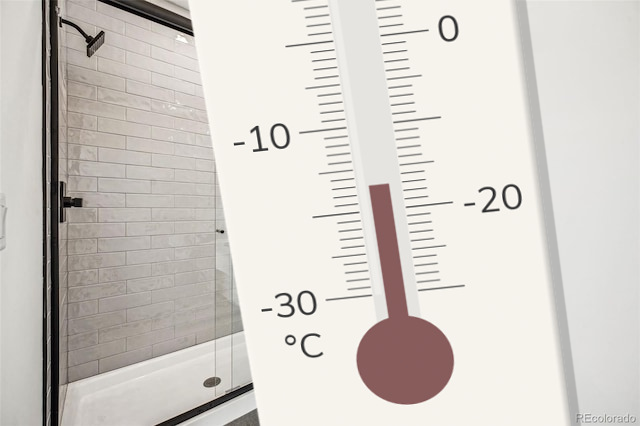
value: -17 (°C)
